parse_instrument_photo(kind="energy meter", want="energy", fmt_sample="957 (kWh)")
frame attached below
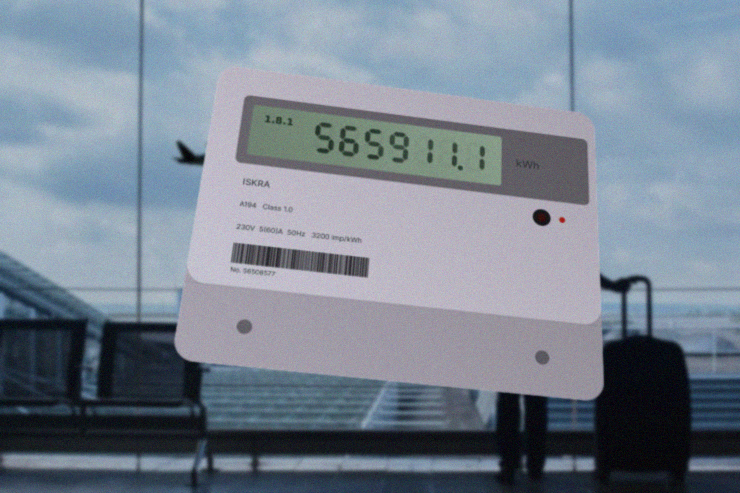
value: 565911.1 (kWh)
